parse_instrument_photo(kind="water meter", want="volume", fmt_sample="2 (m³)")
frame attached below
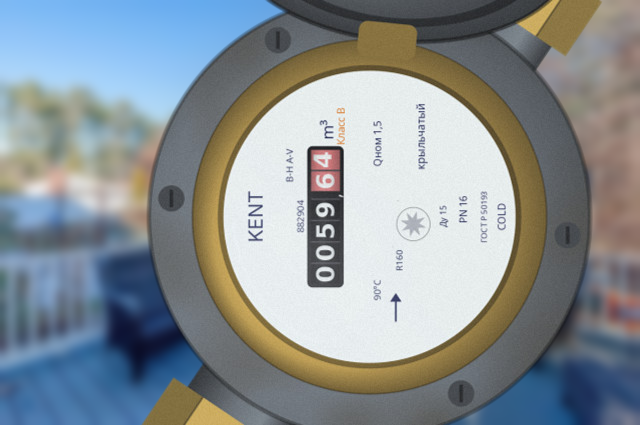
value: 59.64 (m³)
